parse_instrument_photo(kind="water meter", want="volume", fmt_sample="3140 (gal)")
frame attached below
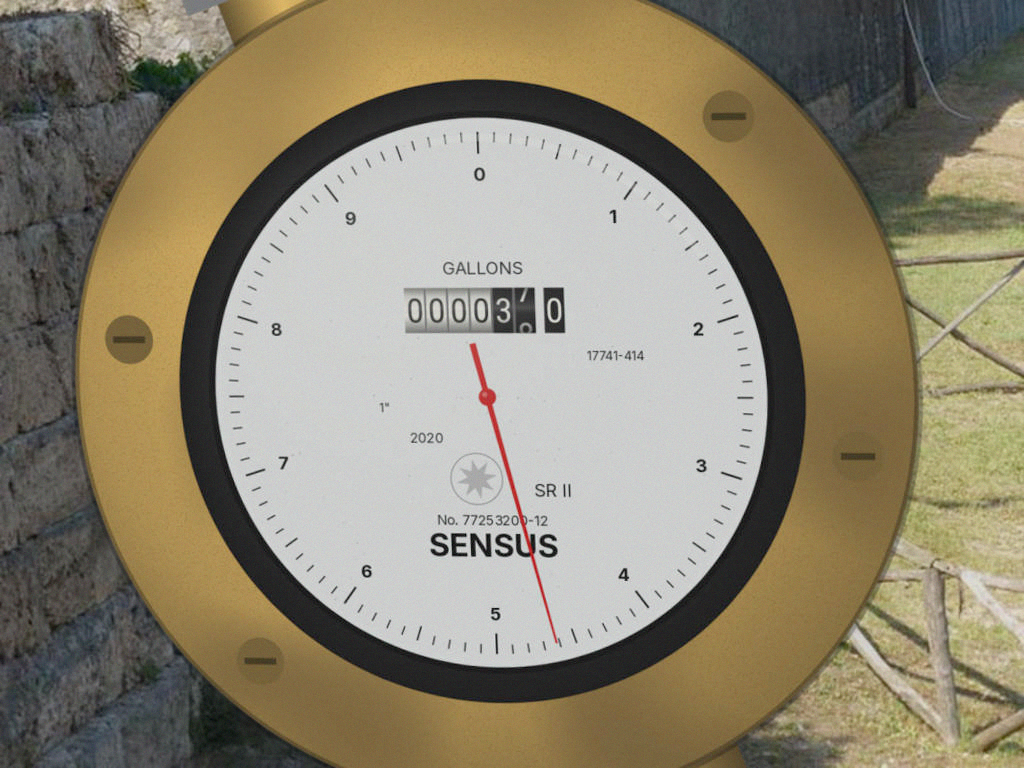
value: 374.6 (gal)
